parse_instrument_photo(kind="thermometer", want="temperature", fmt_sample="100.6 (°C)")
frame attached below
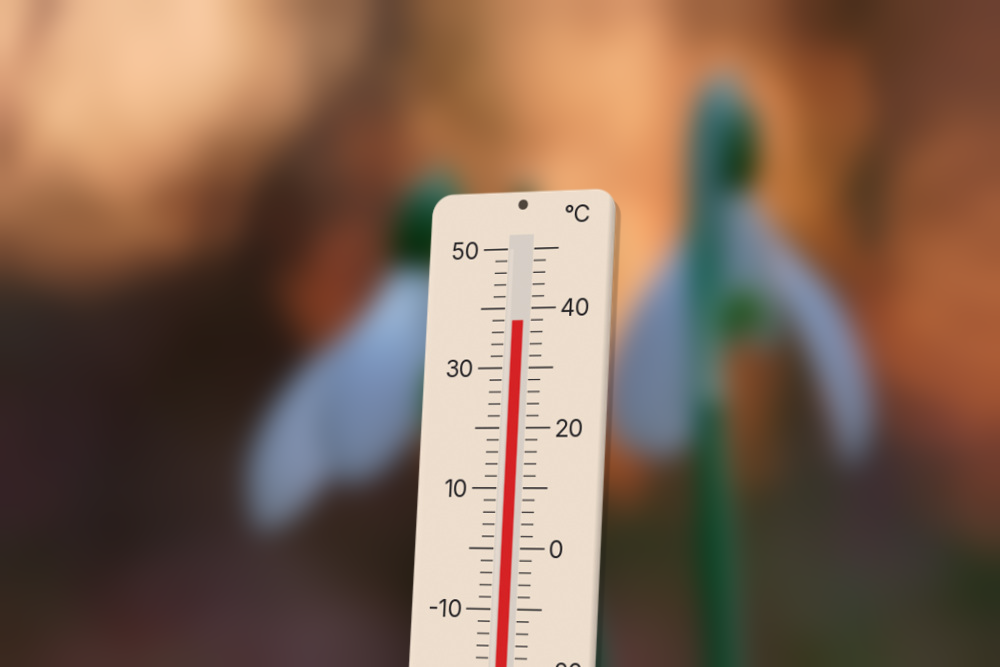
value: 38 (°C)
